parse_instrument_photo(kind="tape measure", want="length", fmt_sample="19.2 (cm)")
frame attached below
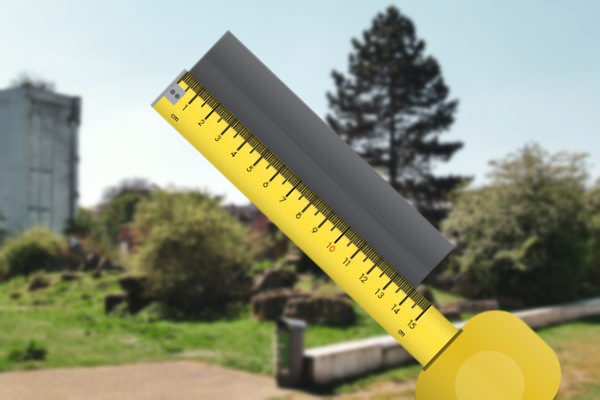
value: 14 (cm)
